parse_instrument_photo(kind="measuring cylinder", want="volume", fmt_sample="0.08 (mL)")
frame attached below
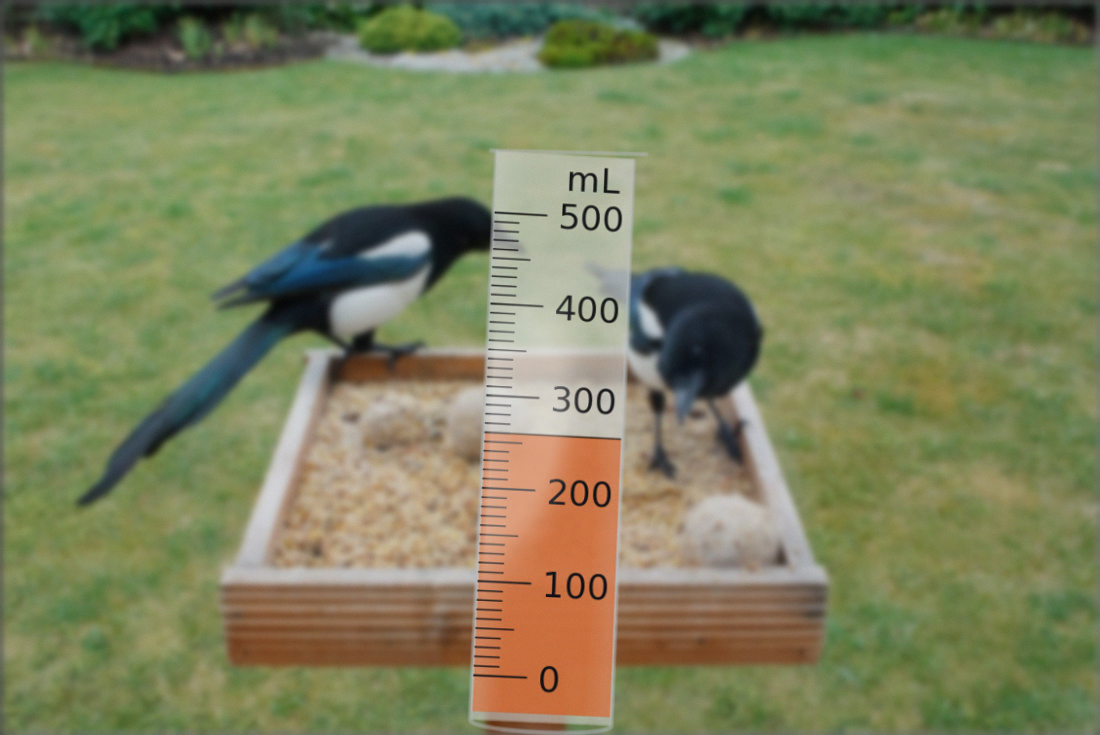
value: 260 (mL)
